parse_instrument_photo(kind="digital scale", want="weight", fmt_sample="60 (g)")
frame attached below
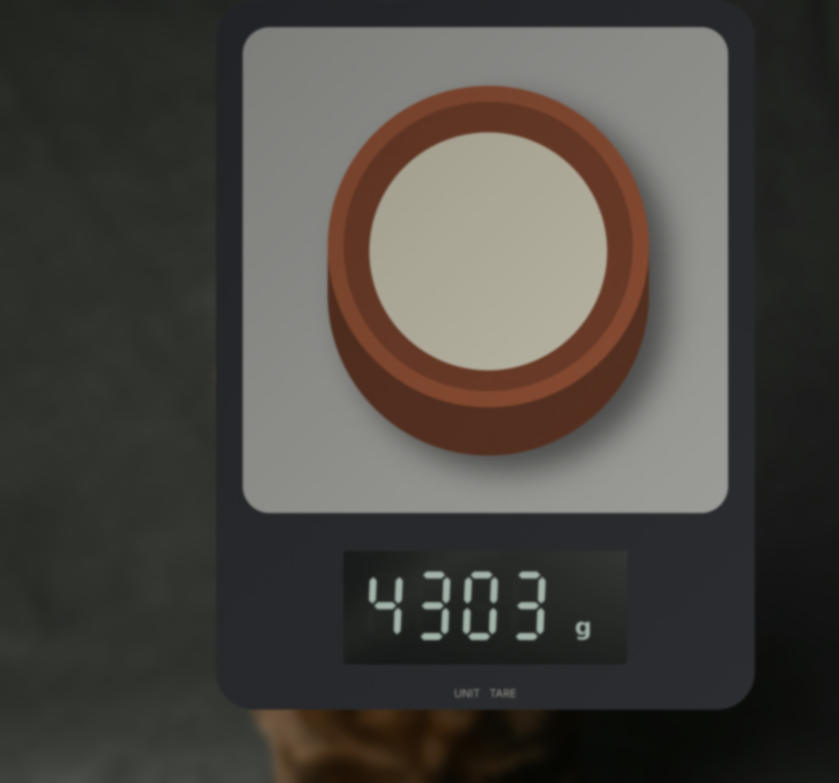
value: 4303 (g)
